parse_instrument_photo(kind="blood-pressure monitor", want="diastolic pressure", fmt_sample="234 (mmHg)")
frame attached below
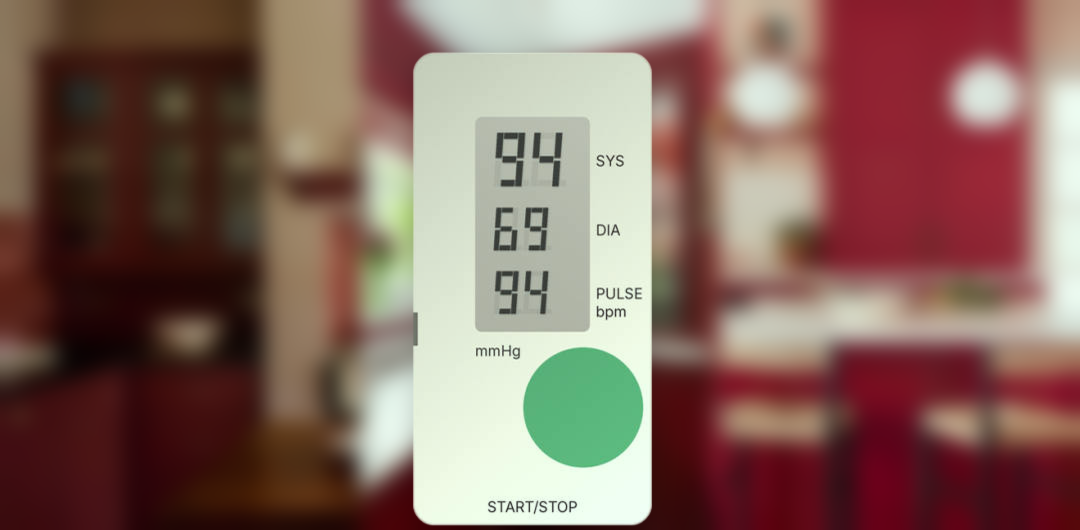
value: 69 (mmHg)
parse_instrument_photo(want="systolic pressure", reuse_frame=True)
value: 94 (mmHg)
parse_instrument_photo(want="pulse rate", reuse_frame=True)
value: 94 (bpm)
